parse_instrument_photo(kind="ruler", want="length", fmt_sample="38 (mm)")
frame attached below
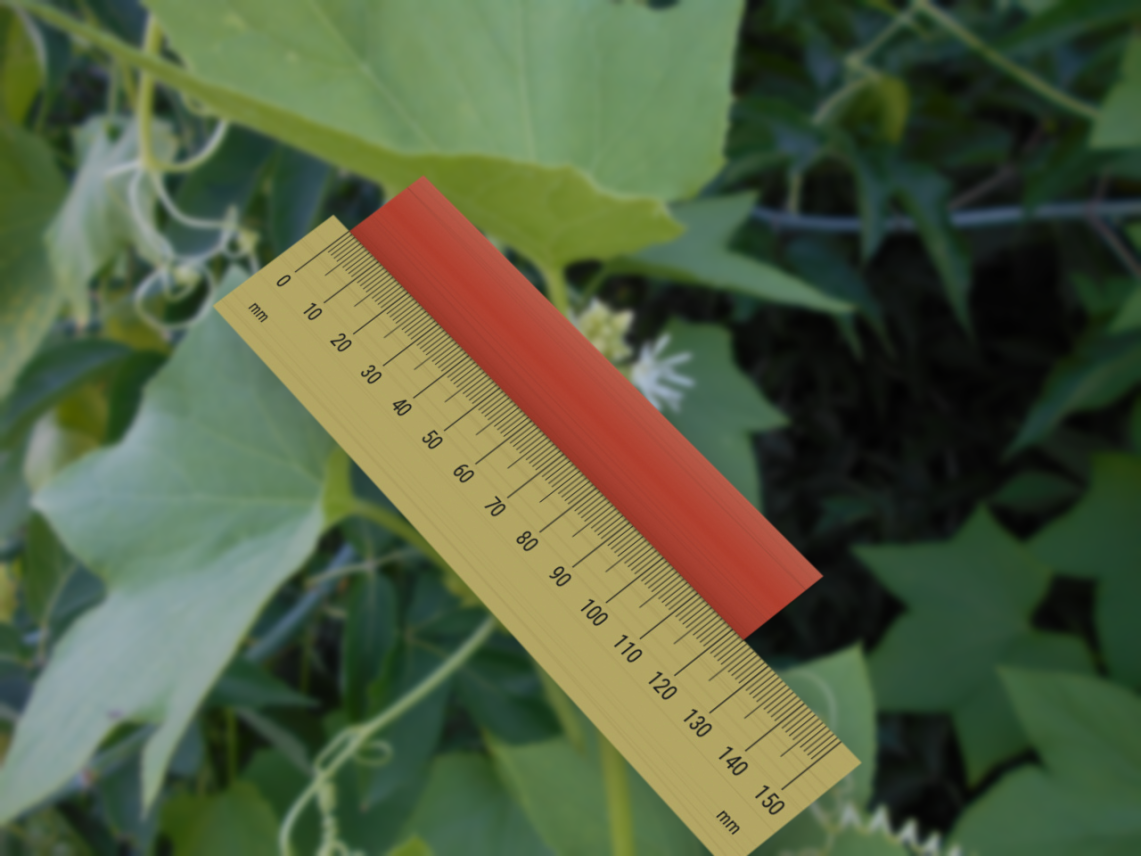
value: 123 (mm)
